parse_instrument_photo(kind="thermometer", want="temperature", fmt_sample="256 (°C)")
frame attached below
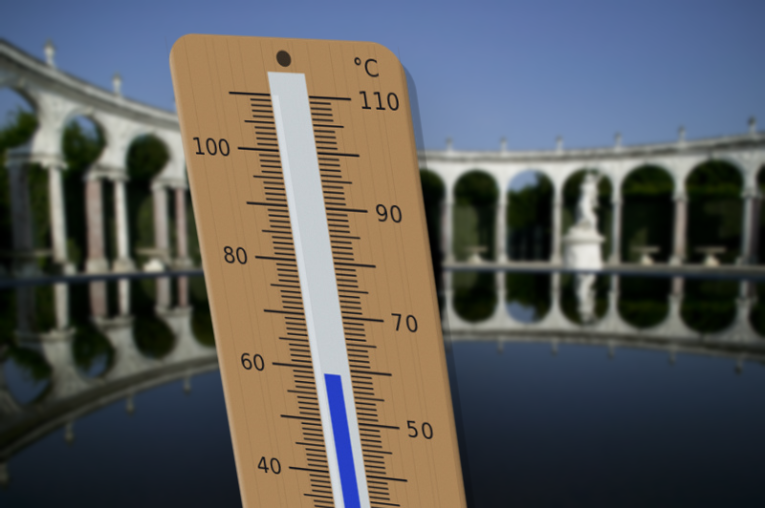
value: 59 (°C)
